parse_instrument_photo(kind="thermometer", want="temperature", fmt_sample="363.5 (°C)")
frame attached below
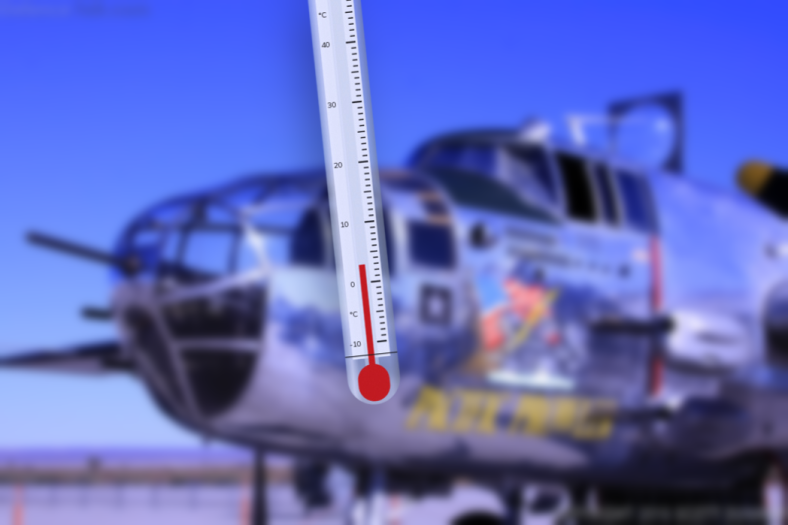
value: 3 (°C)
